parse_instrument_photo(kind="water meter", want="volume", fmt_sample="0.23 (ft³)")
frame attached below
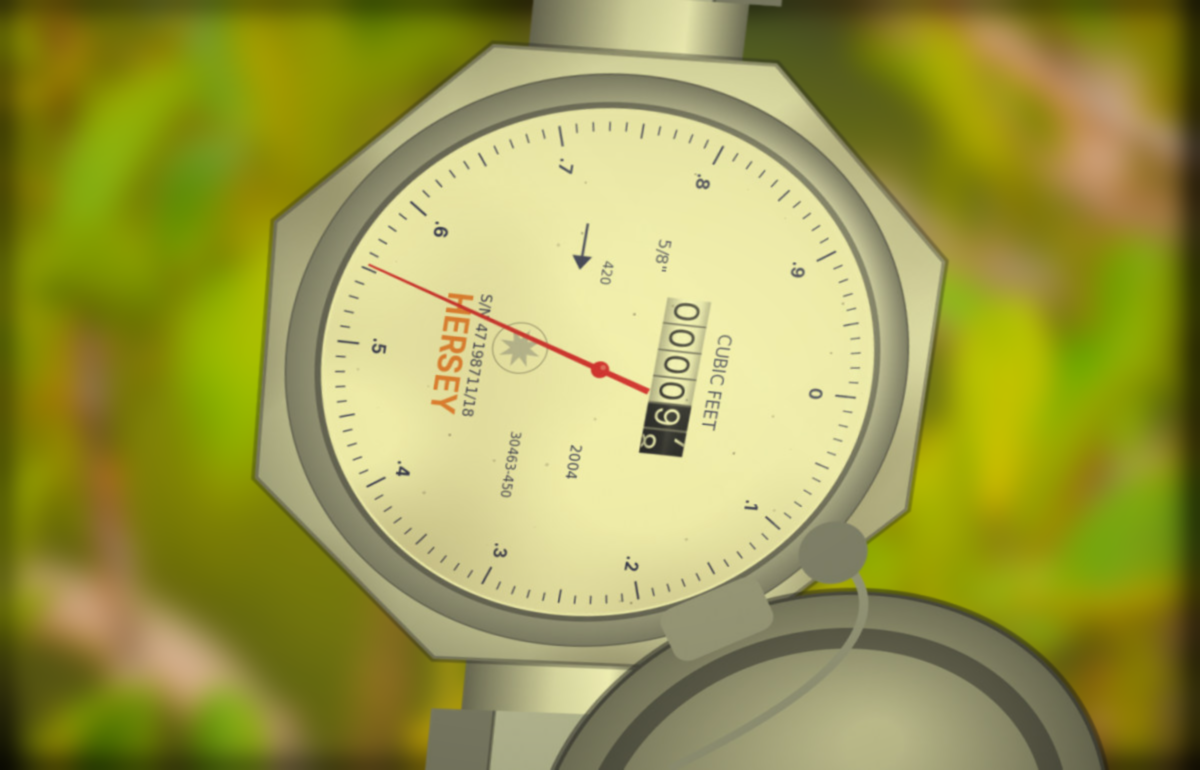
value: 97.55 (ft³)
